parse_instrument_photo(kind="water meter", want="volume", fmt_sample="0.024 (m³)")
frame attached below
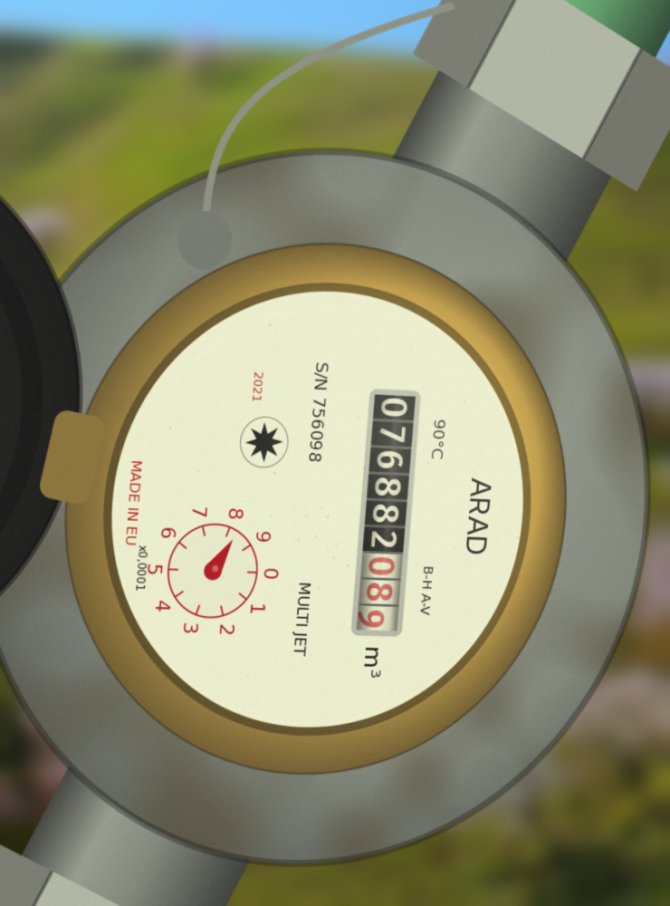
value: 76882.0888 (m³)
